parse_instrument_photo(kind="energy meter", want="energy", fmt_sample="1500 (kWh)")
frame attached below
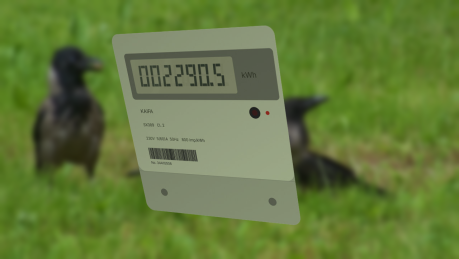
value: 2290.5 (kWh)
